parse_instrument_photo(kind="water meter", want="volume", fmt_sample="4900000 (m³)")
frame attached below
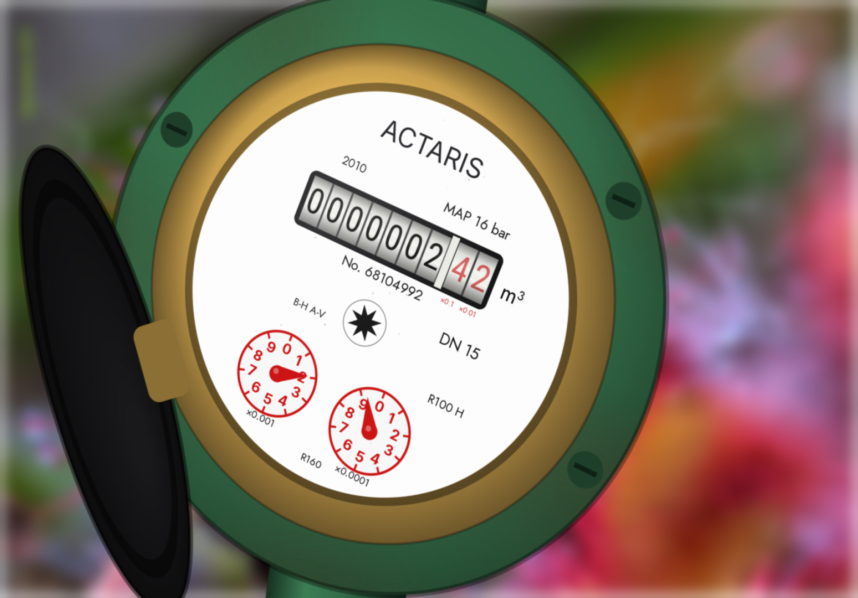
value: 2.4219 (m³)
